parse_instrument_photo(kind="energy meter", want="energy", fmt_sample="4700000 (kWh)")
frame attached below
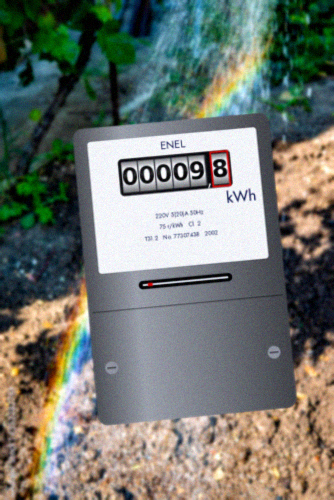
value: 9.8 (kWh)
